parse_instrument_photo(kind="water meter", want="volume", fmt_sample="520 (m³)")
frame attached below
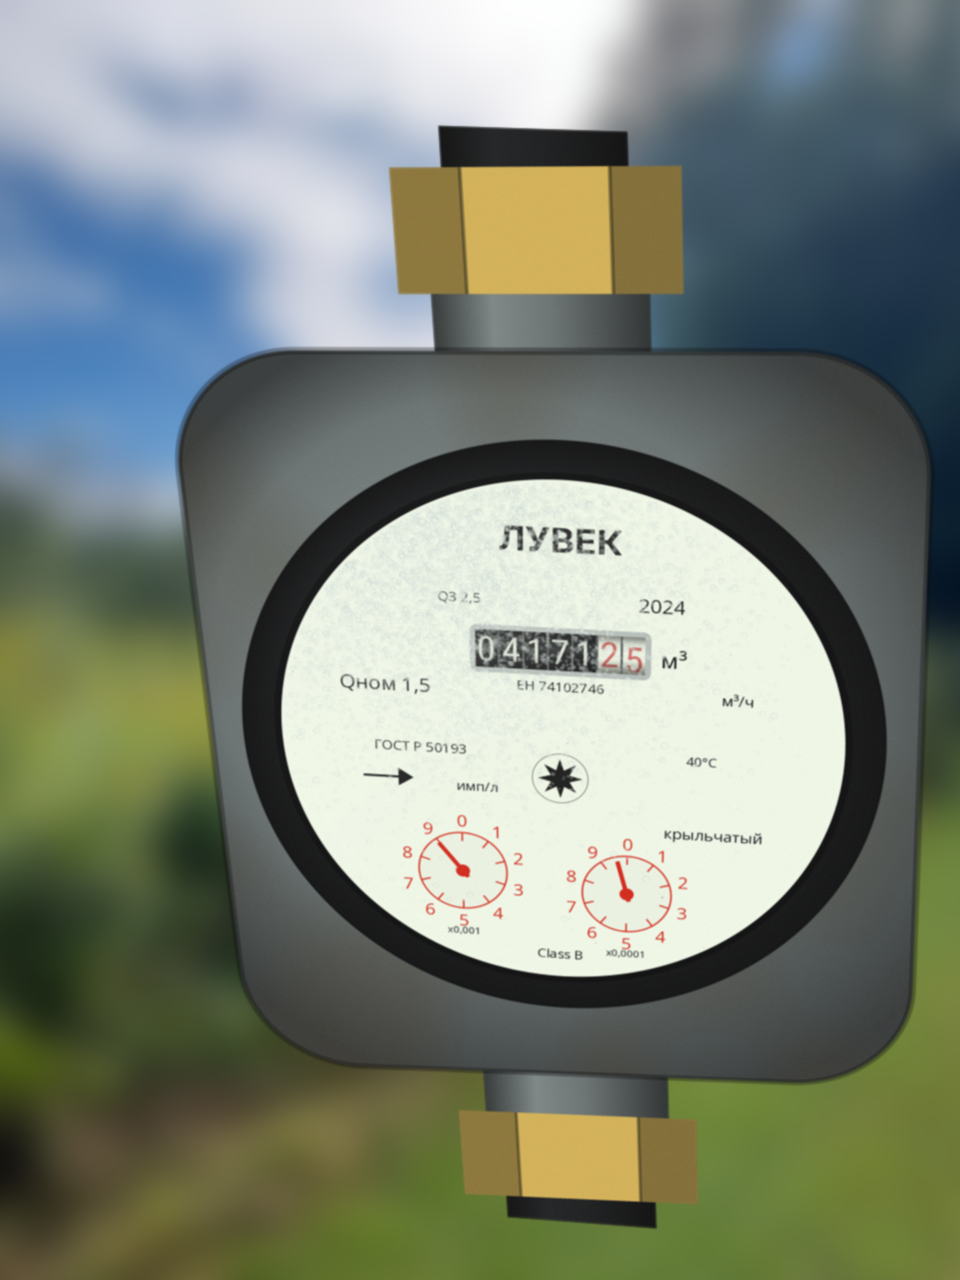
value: 4171.2489 (m³)
